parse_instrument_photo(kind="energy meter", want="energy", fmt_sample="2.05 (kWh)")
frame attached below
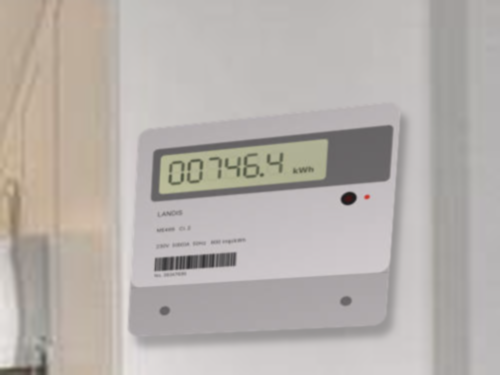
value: 746.4 (kWh)
